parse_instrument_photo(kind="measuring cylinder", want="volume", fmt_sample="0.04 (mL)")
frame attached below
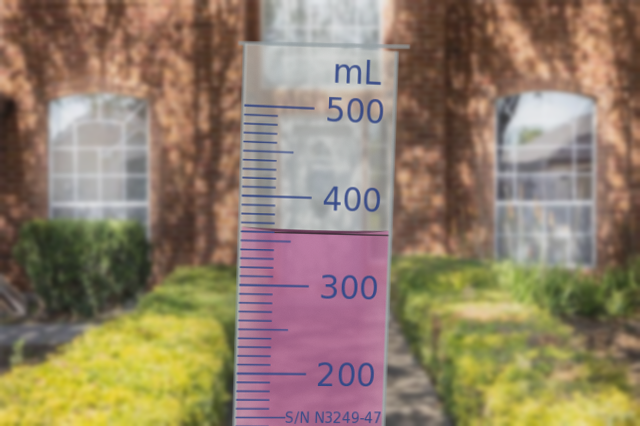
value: 360 (mL)
